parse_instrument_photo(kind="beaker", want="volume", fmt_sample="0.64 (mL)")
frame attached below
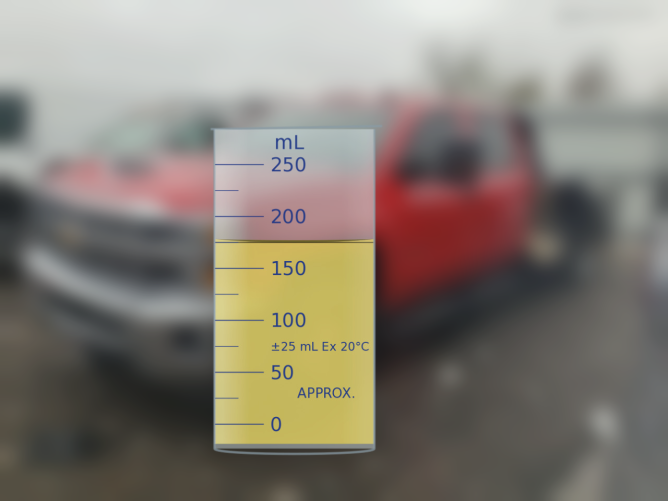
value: 175 (mL)
